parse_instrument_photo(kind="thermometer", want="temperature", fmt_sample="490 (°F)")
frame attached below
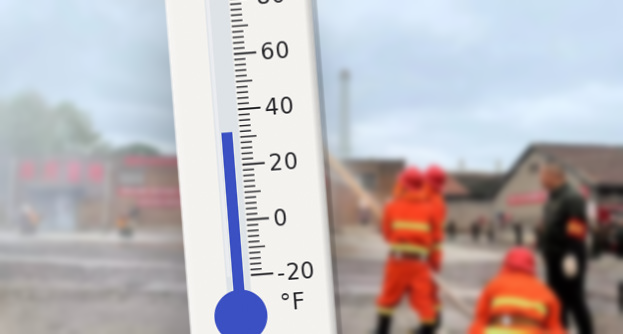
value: 32 (°F)
